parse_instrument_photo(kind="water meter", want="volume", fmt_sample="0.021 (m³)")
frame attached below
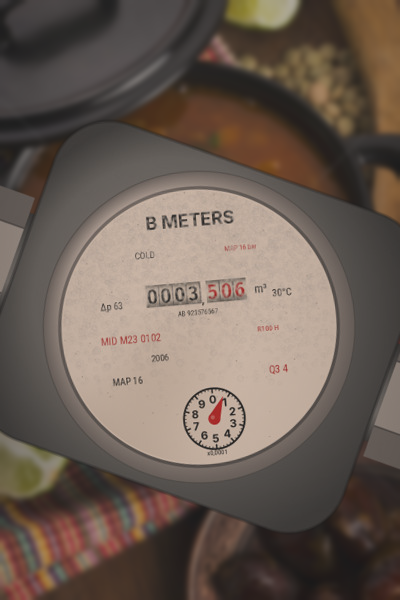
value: 3.5060 (m³)
